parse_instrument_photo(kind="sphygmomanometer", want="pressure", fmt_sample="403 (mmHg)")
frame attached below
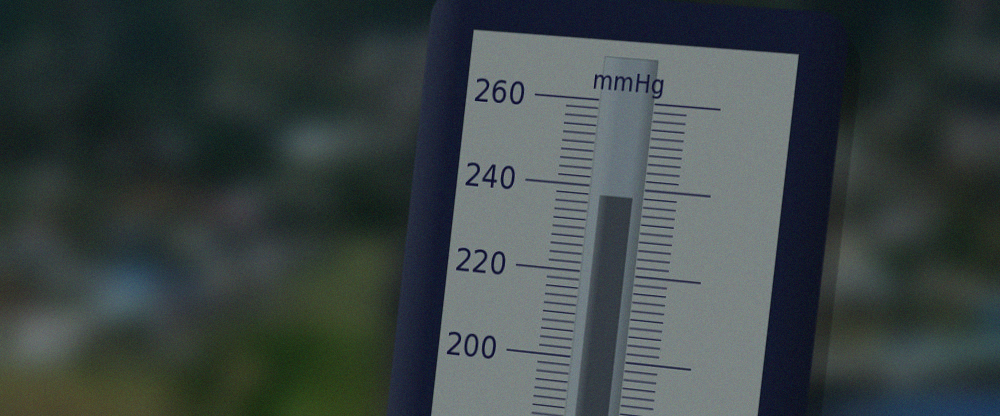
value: 238 (mmHg)
